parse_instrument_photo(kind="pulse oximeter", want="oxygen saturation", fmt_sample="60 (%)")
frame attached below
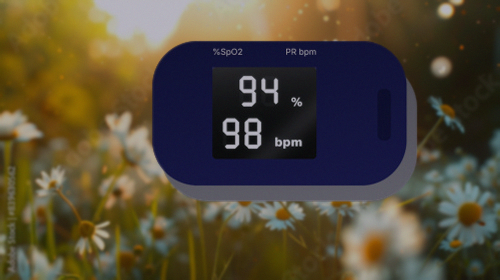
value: 94 (%)
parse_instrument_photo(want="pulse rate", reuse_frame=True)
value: 98 (bpm)
